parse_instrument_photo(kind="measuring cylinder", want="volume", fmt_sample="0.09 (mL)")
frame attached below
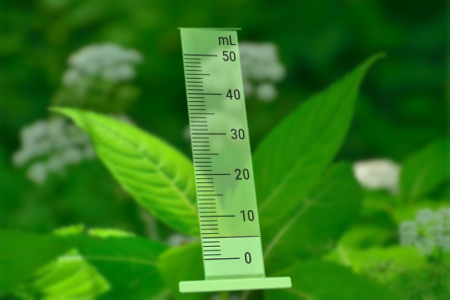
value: 5 (mL)
